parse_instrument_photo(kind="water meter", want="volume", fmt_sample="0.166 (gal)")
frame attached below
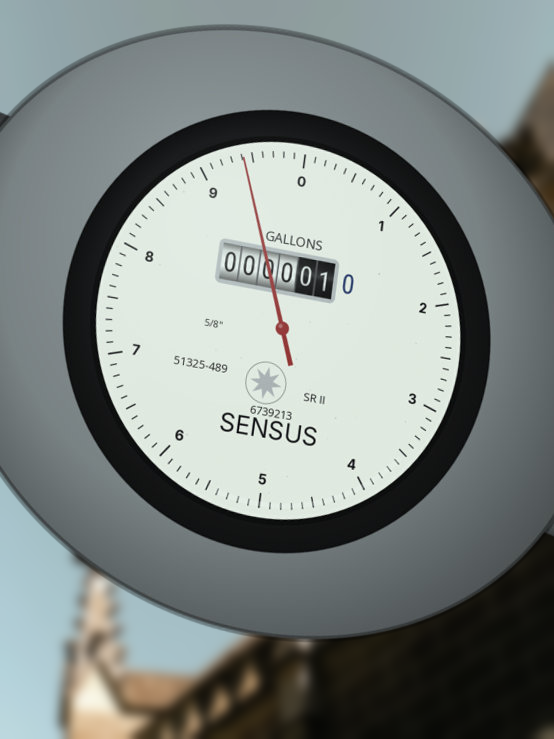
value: 9.4 (gal)
